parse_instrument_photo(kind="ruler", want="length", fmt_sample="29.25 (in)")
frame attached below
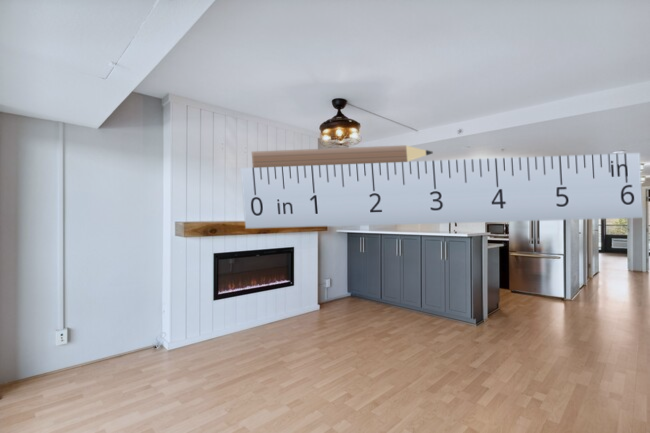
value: 3 (in)
